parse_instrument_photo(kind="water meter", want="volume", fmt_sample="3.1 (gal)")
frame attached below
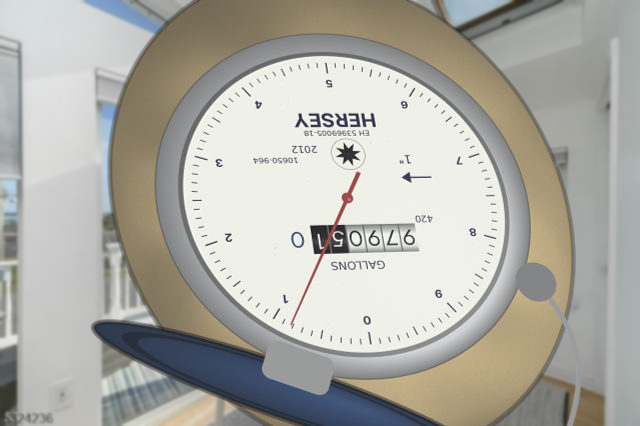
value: 9790510.8 (gal)
